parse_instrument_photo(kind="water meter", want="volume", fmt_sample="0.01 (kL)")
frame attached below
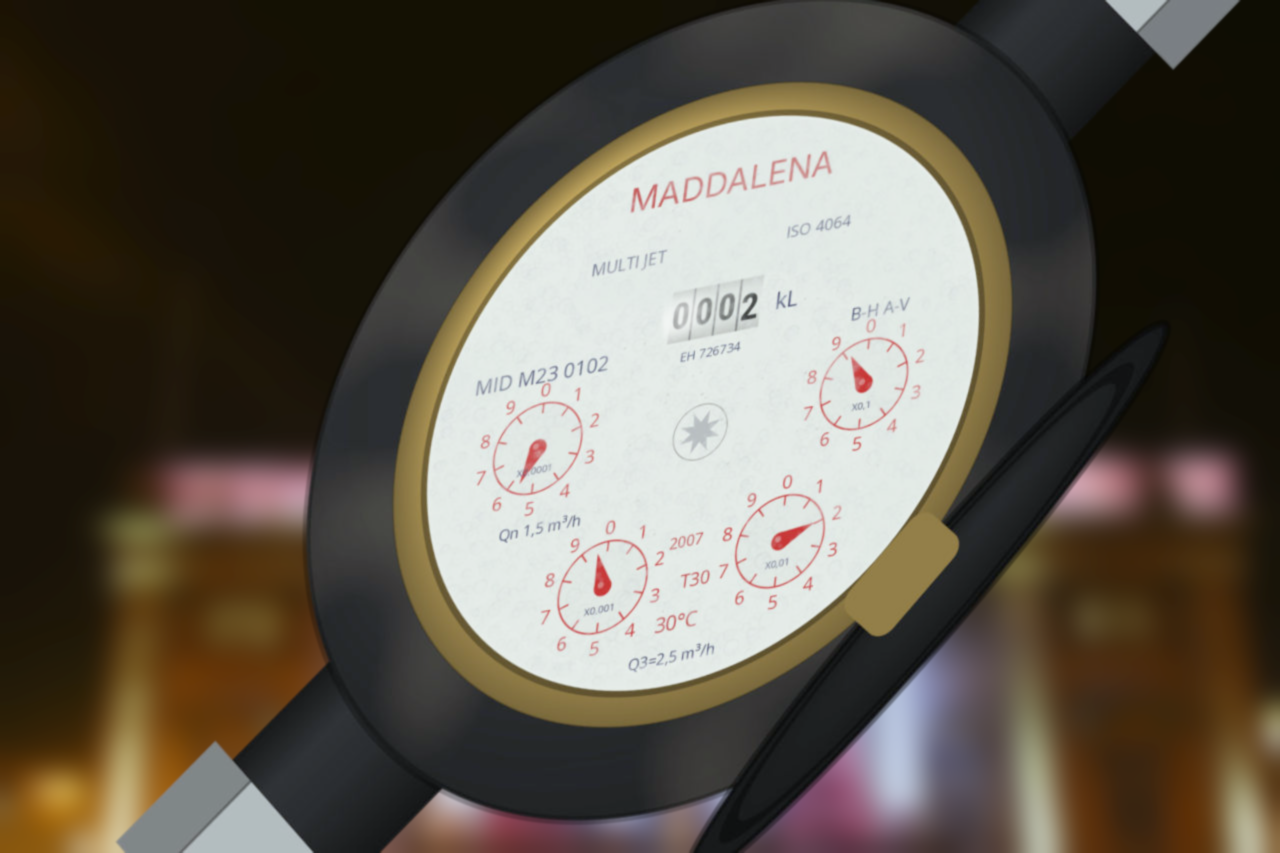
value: 1.9195 (kL)
